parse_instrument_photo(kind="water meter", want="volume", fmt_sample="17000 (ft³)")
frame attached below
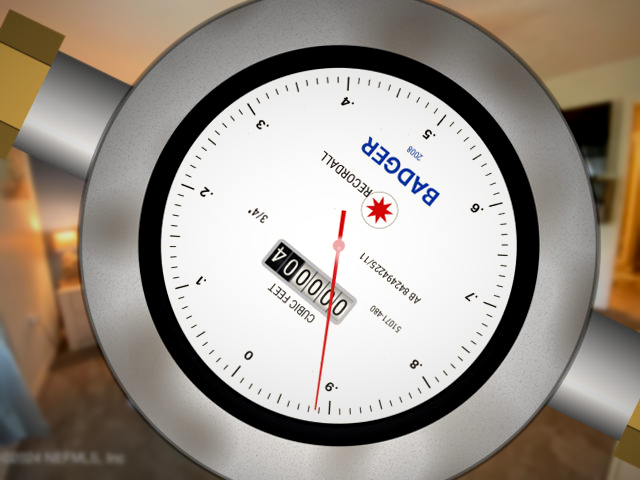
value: 3.91 (ft³)
